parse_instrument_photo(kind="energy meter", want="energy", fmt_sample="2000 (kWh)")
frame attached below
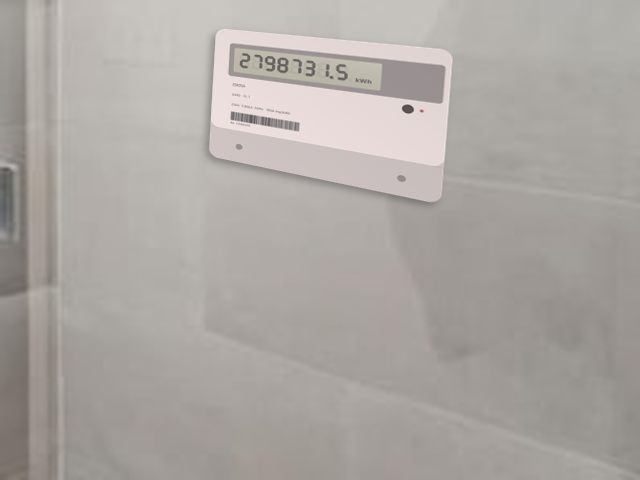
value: 2798731.5 (kWh)
